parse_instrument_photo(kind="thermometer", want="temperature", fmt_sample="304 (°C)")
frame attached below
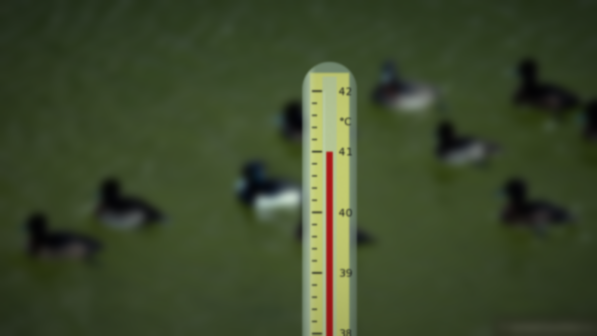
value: 41 (°C)
